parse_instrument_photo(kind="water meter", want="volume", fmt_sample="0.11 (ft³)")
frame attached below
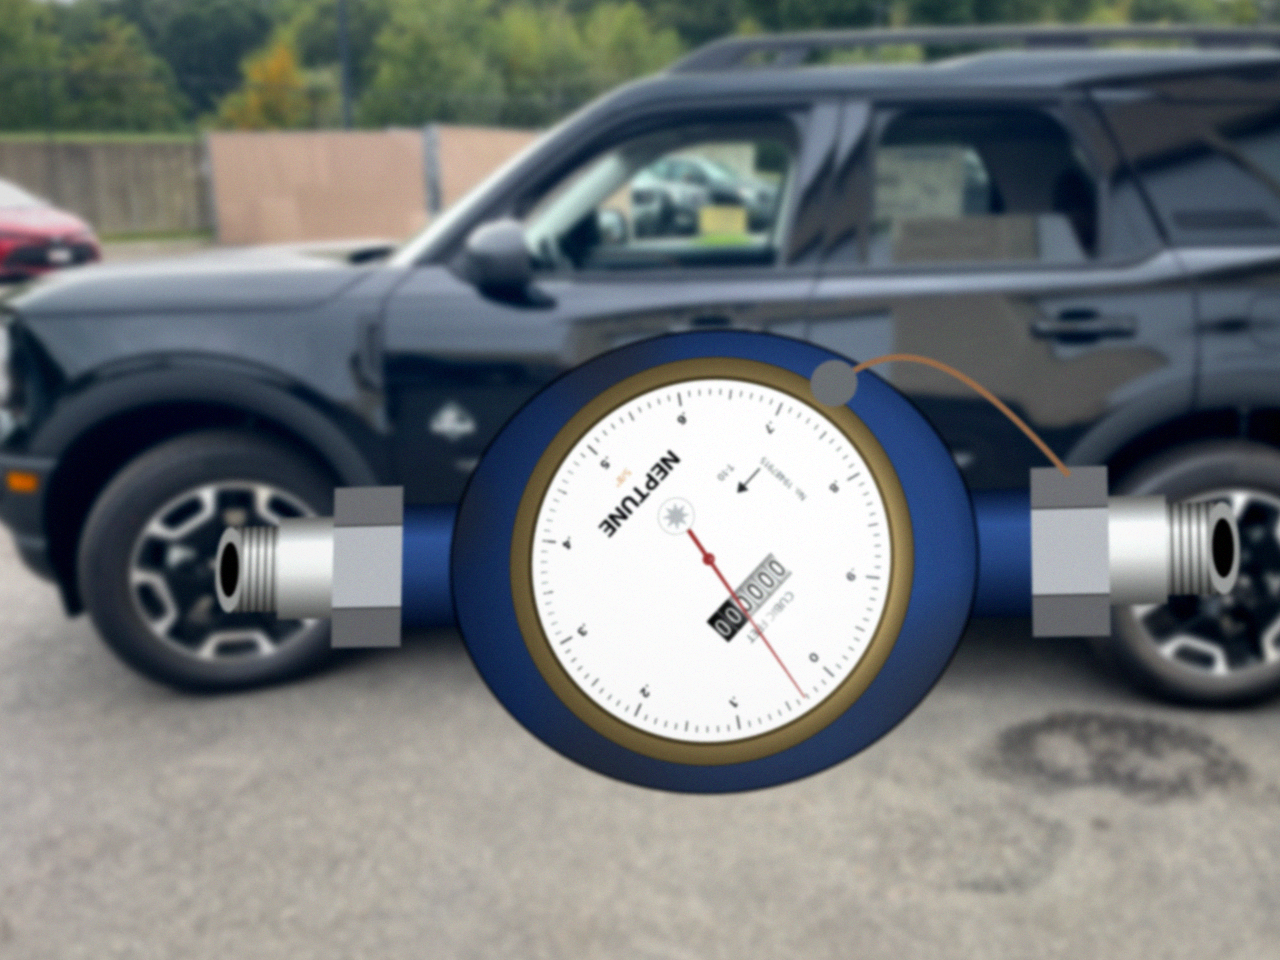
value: 0.03 (ft³)
